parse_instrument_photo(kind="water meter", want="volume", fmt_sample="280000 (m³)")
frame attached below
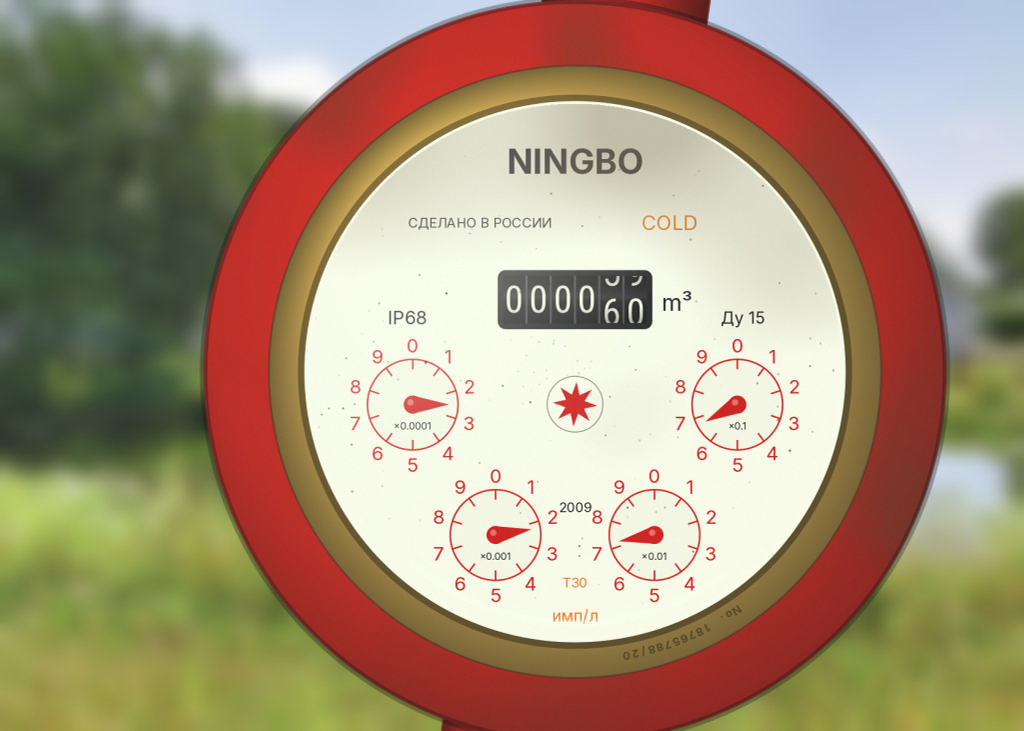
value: 59.6722 (m³)
